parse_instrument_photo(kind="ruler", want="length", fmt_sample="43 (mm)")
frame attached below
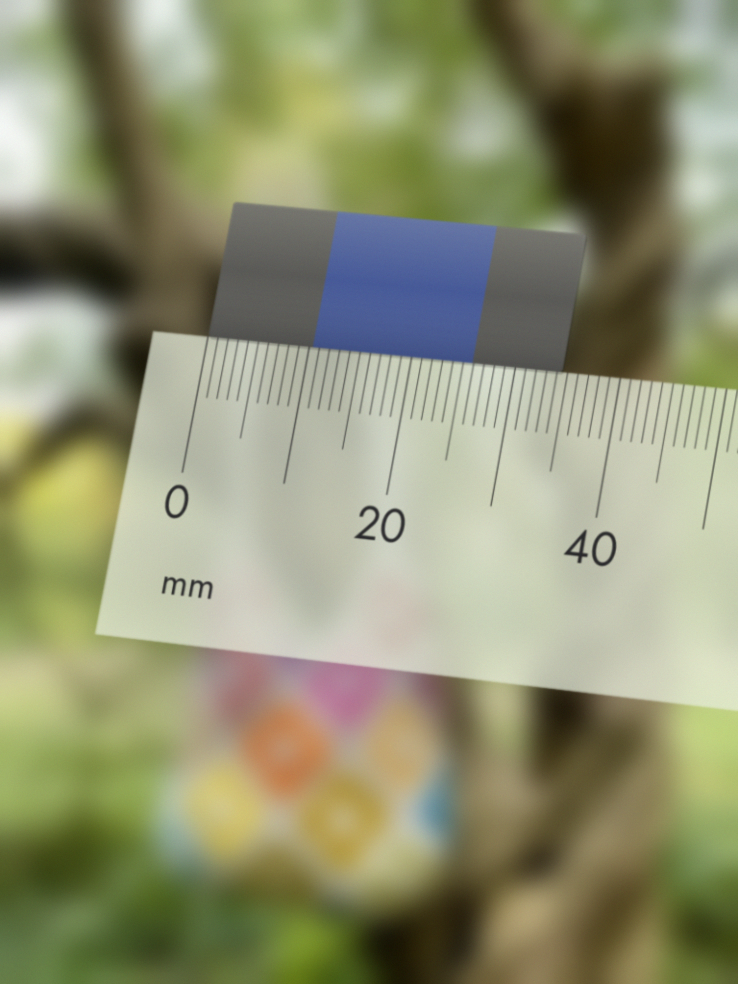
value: 34.5 (mm)
